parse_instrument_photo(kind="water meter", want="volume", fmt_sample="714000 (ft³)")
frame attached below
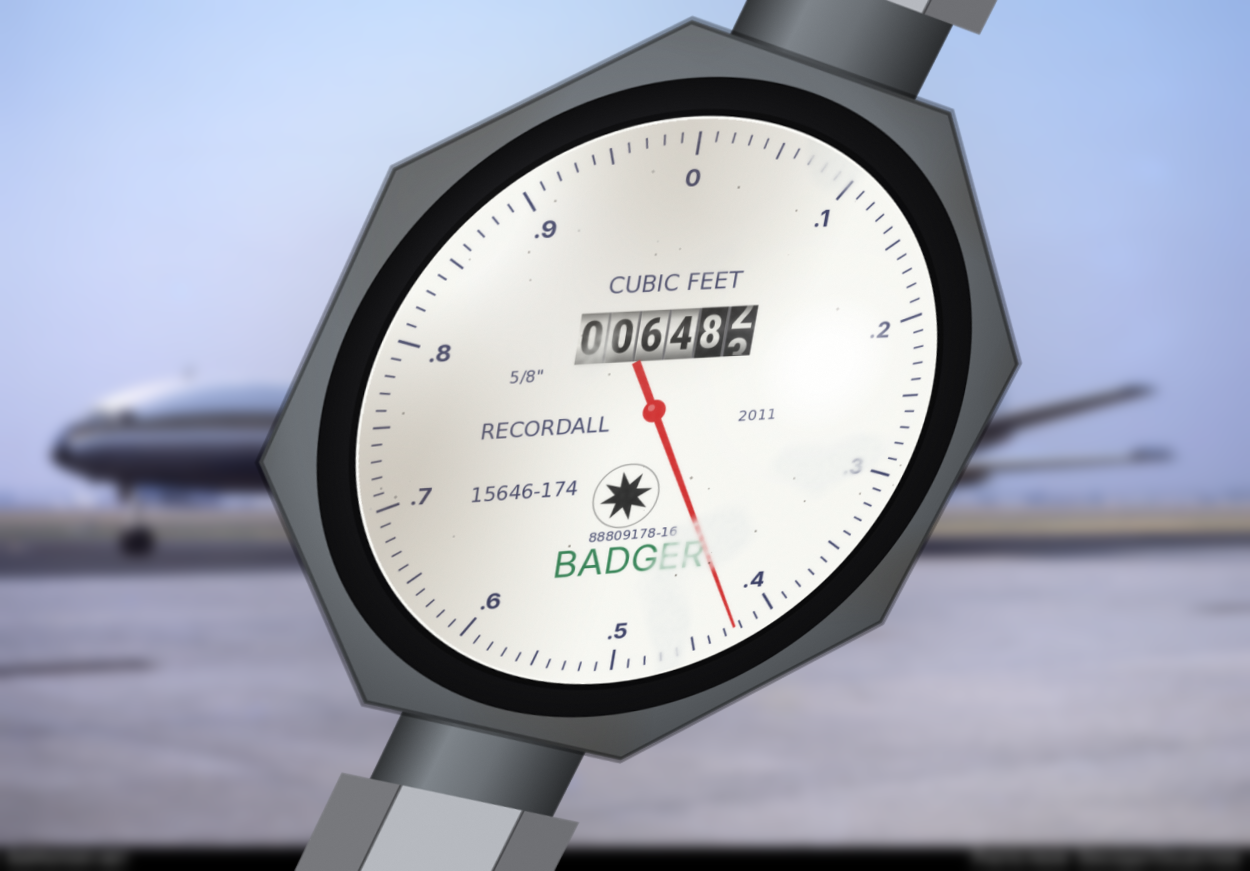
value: 6482.42 (ft³)
